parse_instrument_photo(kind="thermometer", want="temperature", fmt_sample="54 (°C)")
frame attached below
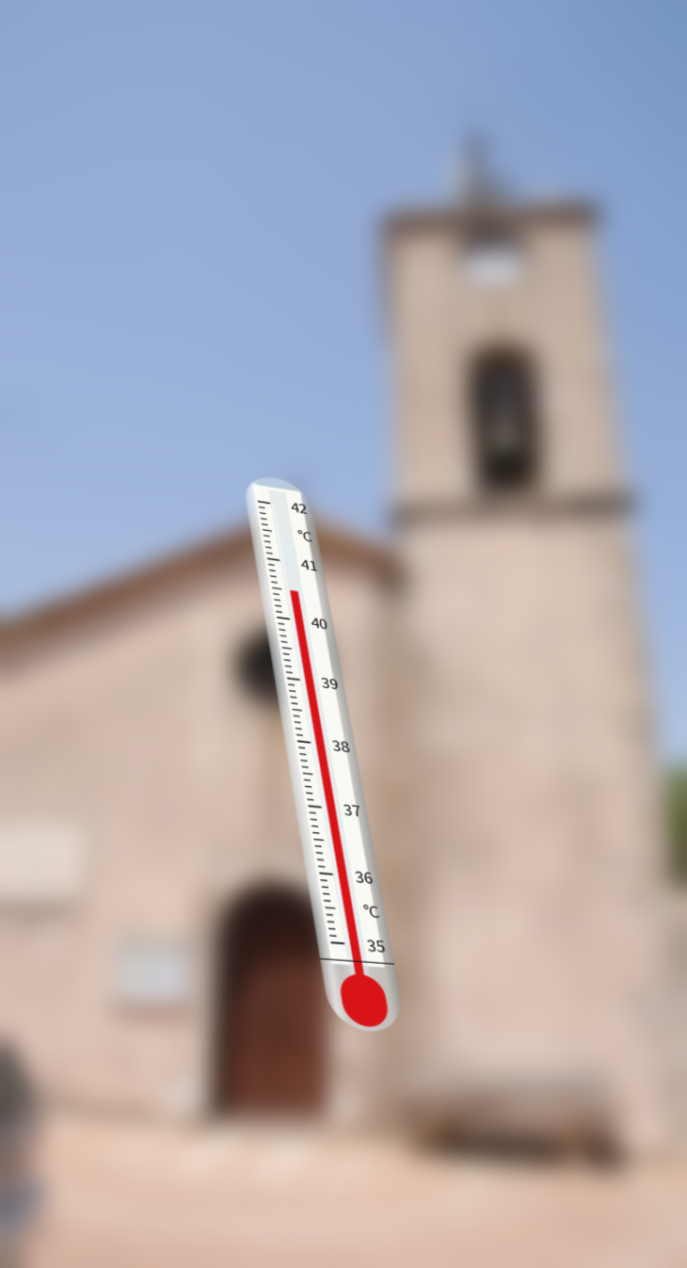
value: 40.5 (°C)
